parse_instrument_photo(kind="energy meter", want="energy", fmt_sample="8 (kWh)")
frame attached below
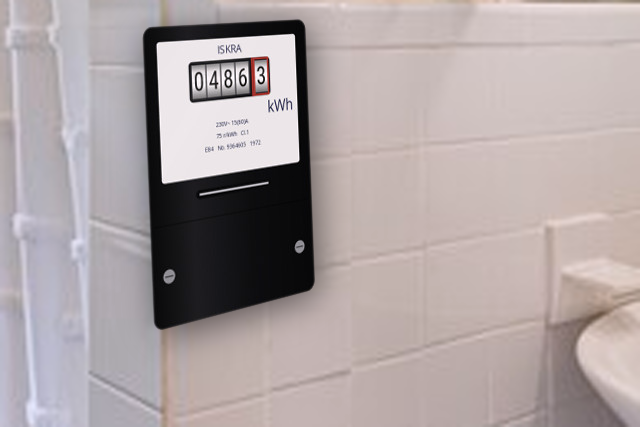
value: 486.3 (kWh)
